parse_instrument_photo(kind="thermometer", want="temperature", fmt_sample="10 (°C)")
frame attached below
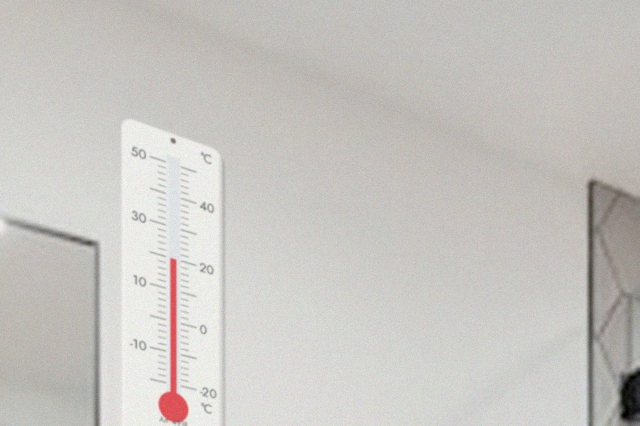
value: 20 (°C)
